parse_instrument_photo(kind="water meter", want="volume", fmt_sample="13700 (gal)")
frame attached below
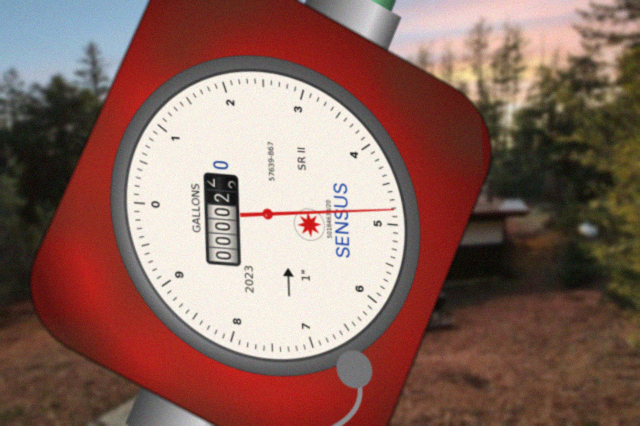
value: 224.8 (gal)
